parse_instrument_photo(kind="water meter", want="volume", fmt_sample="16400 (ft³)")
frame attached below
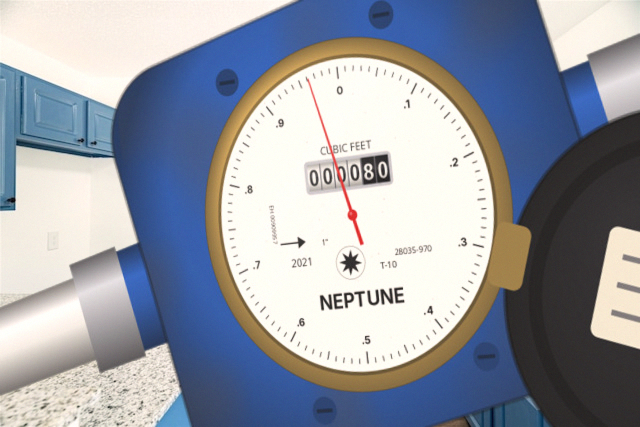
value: 79.96 (ft³)
